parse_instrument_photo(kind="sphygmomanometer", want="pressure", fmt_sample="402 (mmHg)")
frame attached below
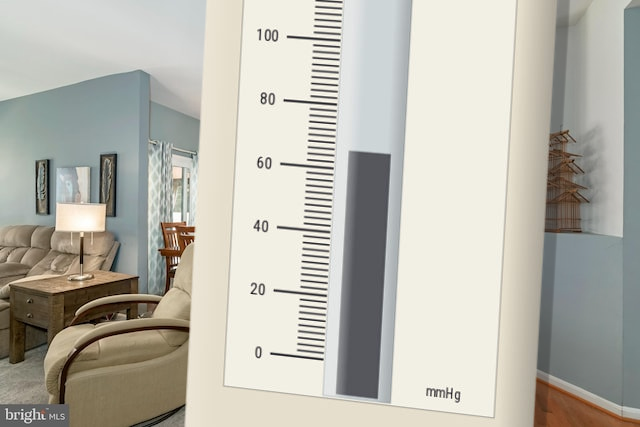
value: 66 (mmHg)
